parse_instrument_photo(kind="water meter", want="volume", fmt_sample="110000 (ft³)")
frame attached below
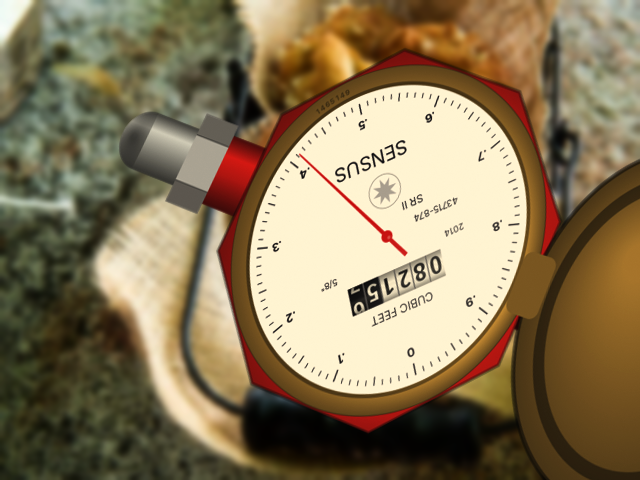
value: 82156.41 (ft³)
